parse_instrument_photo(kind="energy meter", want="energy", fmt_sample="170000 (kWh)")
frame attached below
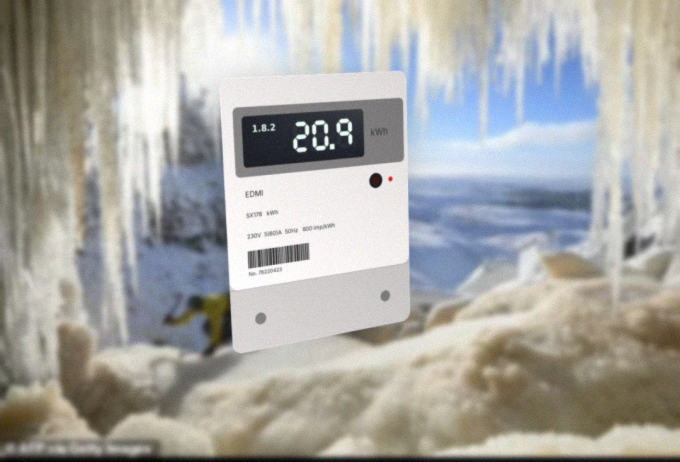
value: 20.9 (kWh)
